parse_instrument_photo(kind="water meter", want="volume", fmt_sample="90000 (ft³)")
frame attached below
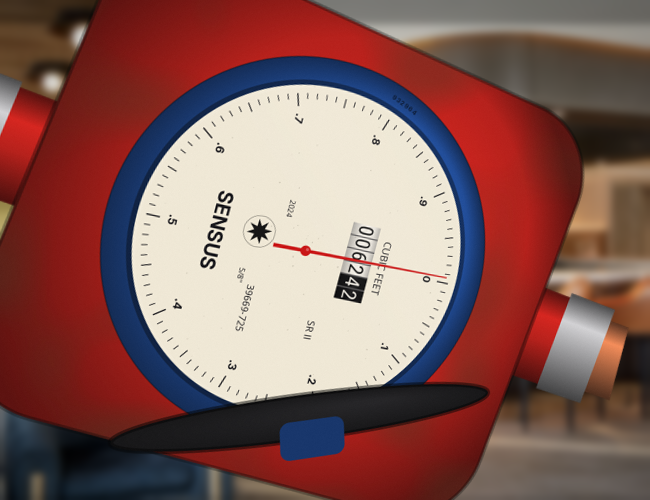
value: 6241.99 (ft³)
